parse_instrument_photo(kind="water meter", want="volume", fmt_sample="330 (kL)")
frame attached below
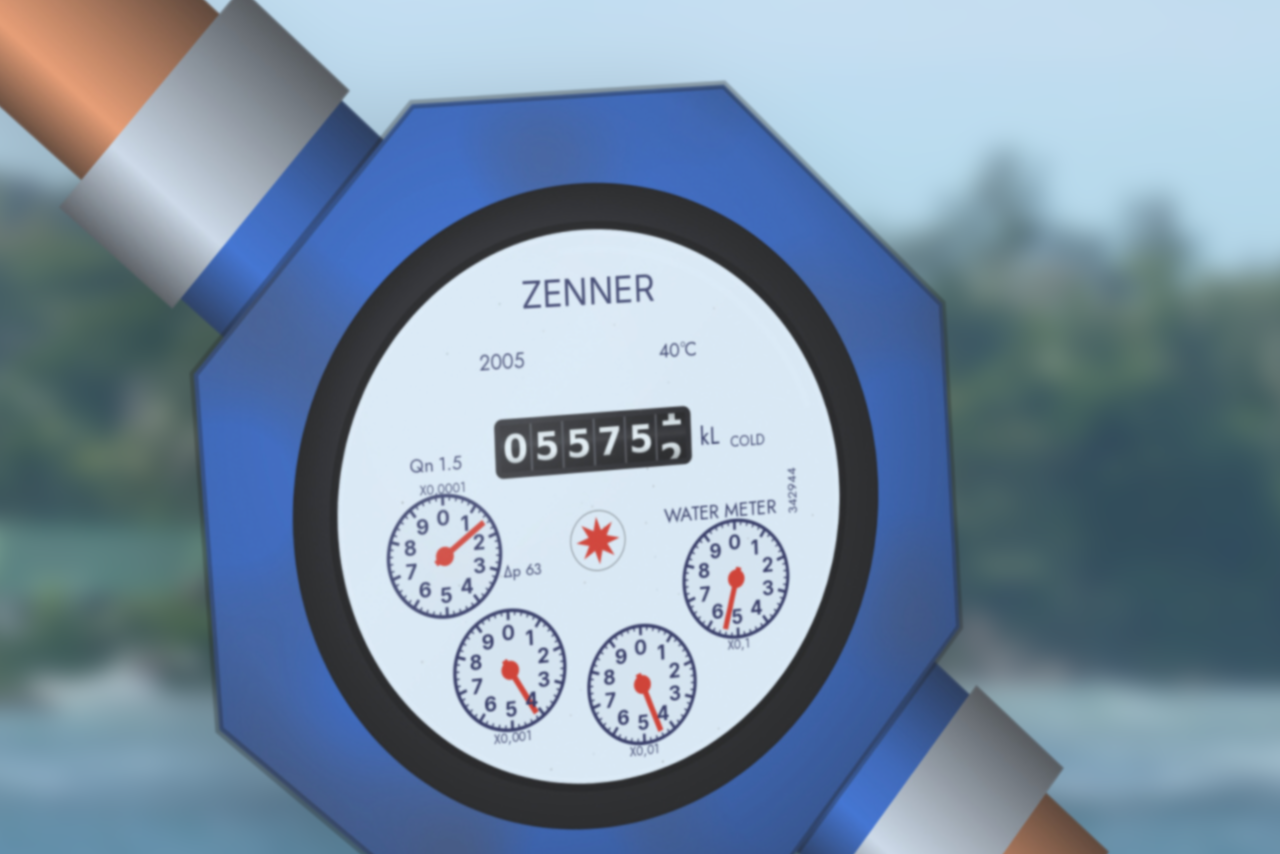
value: 55751.5441 (kL)
